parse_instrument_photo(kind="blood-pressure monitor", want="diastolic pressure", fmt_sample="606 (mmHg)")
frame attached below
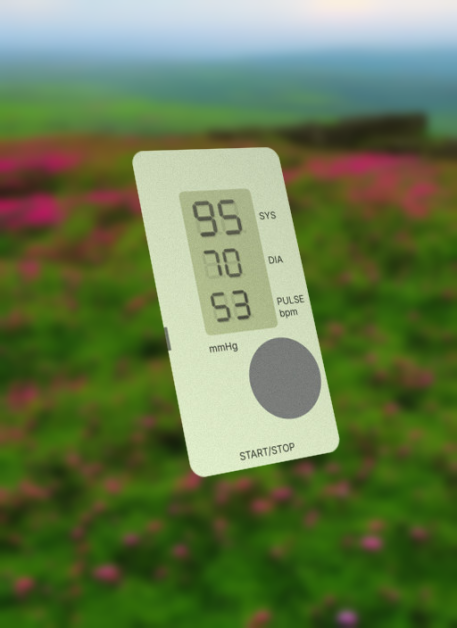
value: 70 (mmHg)
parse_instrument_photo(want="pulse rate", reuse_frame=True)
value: 53 (bpm)
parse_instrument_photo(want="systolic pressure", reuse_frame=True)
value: 95 (mmHg)
